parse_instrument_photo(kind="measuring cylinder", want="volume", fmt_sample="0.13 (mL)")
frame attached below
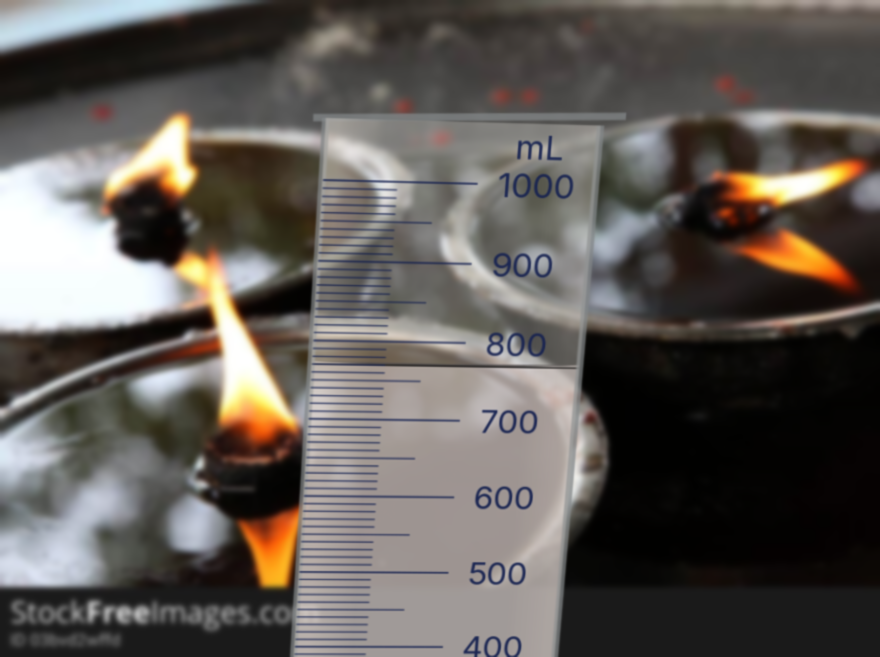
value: 770 (mL)
